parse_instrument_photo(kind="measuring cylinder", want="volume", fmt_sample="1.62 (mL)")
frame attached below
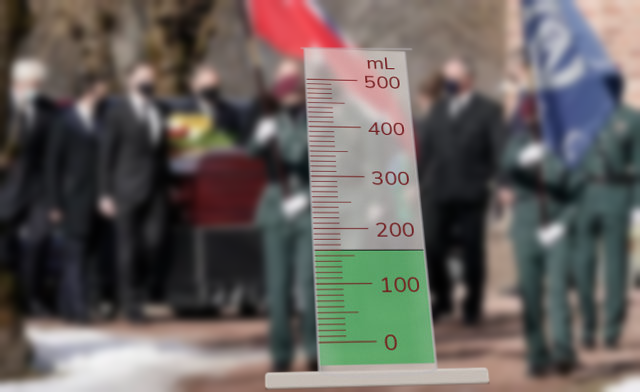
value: 160 (mL)
